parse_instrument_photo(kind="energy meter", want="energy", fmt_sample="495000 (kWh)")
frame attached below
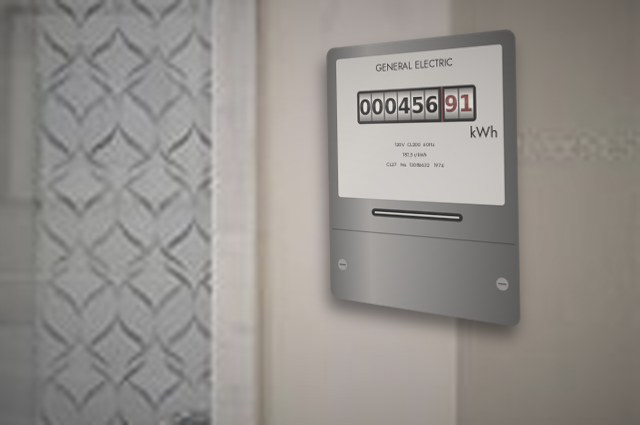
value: 456.91 (kWh)
